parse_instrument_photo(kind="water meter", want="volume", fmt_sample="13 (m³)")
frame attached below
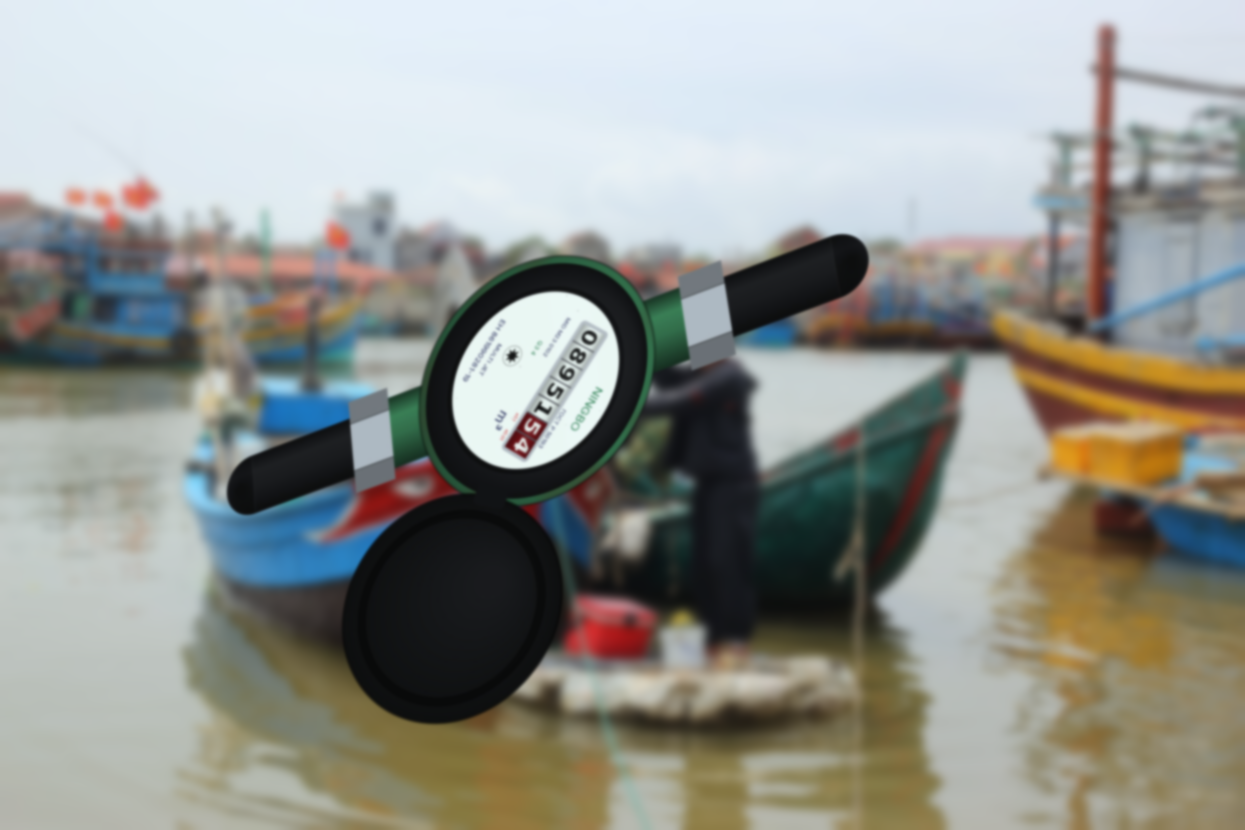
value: 8951.54 (m³)
